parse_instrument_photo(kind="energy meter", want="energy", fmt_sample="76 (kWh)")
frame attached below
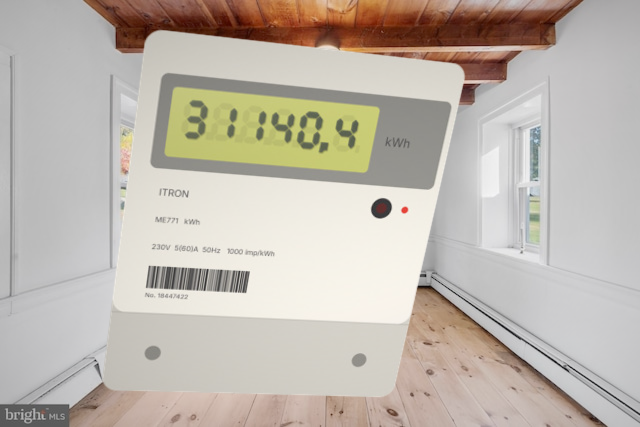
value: 31140.4 (kWh)
